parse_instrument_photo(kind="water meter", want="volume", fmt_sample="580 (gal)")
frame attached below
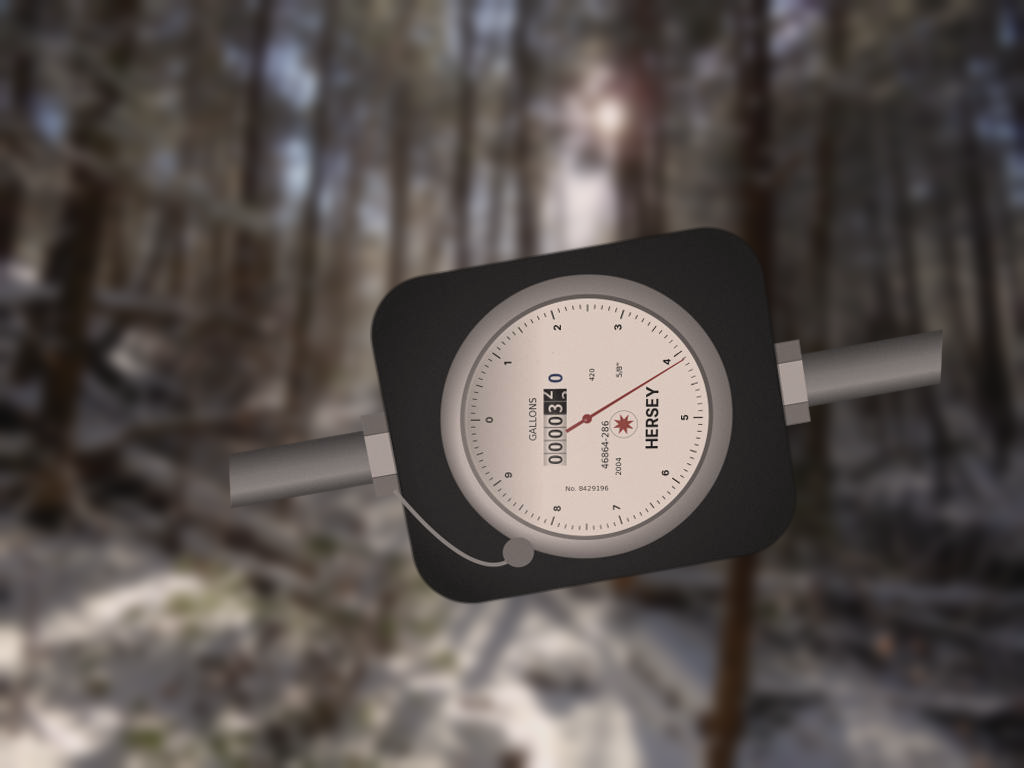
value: 324.1 (gal)
